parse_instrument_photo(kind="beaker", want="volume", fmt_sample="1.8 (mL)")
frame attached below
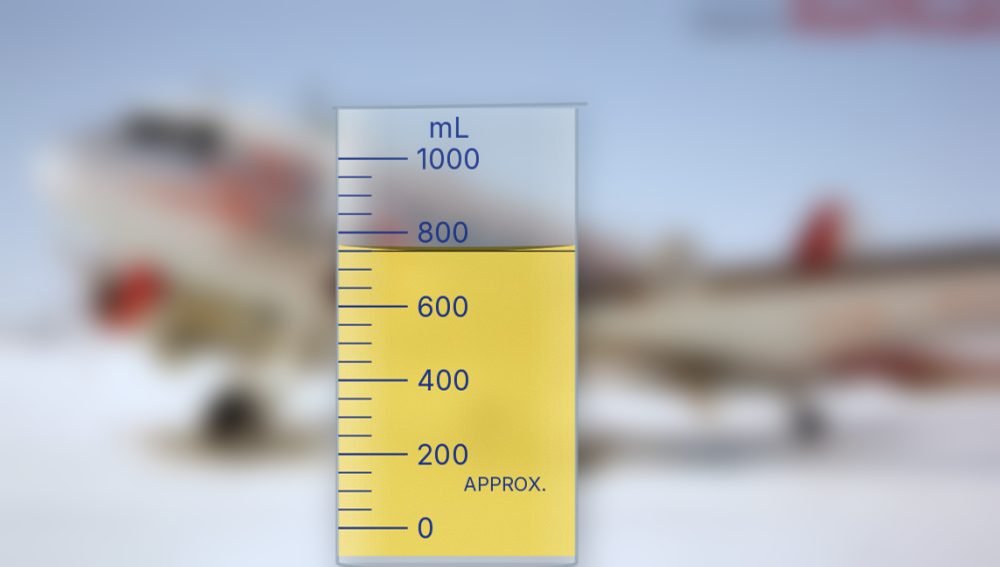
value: 750 (mL)
